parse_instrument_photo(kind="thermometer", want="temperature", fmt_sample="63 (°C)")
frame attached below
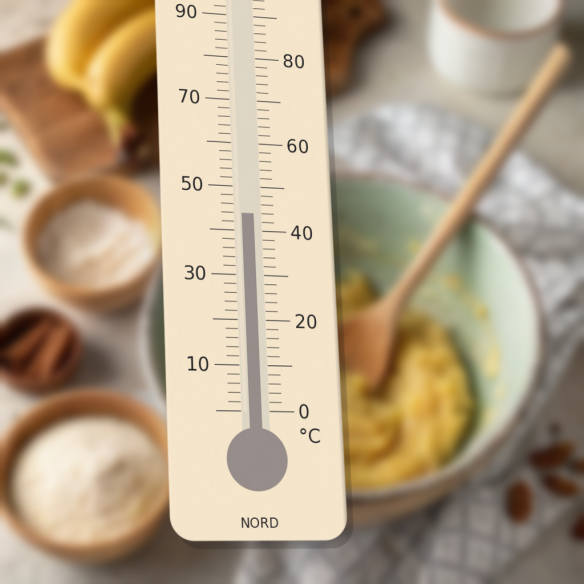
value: 44 (°C)
